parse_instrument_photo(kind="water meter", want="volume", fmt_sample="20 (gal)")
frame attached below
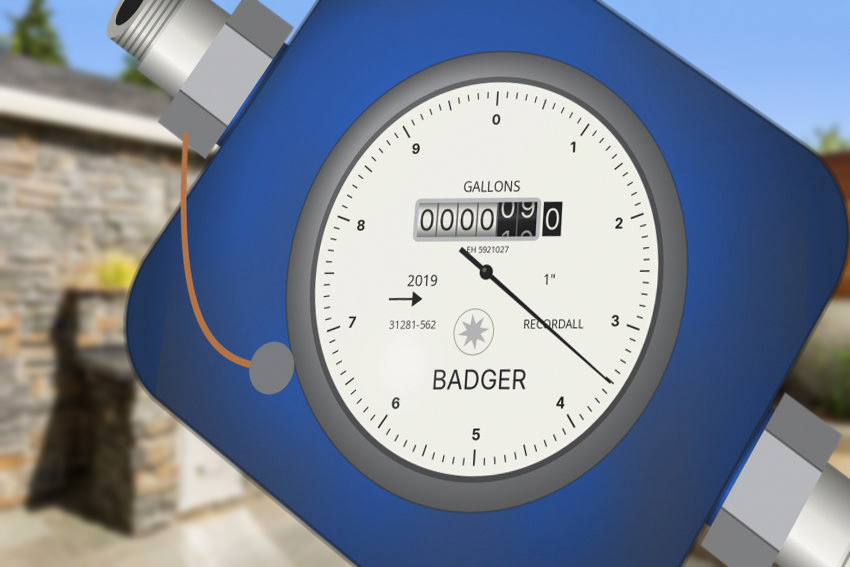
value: 93.5 (gal)
